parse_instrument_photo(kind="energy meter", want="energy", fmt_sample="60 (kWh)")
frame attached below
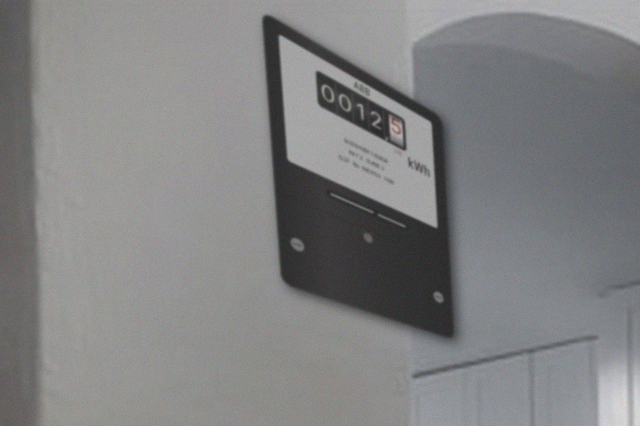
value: 12.5 (kWh)
